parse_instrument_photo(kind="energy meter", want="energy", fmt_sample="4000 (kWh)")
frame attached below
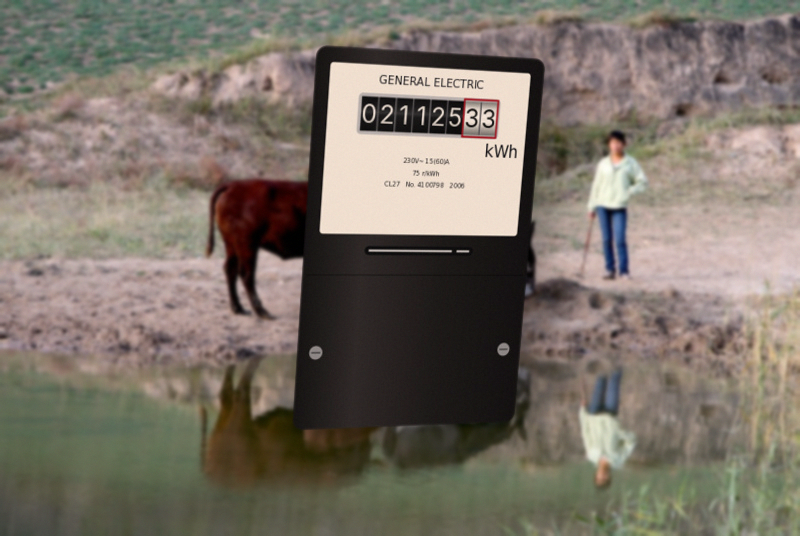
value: 21125.33 (kWh)
